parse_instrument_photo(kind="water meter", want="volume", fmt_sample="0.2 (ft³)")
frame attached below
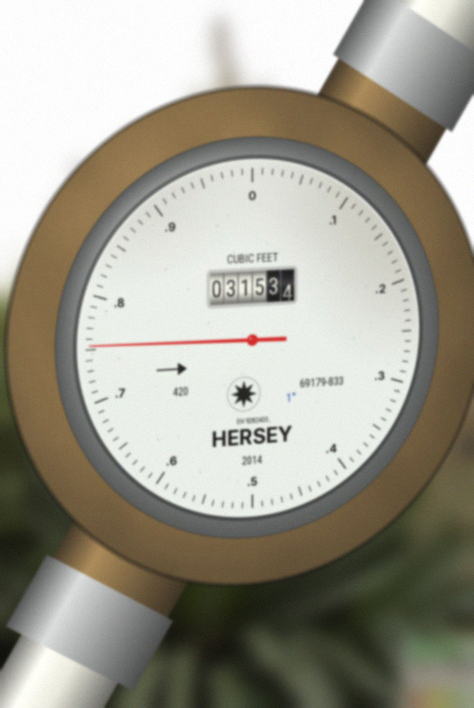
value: 31533.75 (ft³)
